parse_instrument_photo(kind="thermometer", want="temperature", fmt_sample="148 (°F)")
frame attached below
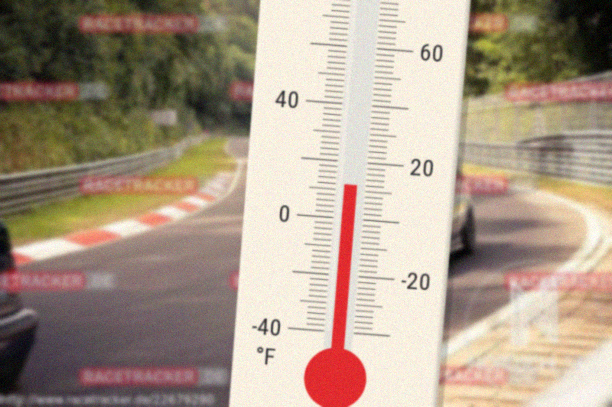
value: 12 (°F)
